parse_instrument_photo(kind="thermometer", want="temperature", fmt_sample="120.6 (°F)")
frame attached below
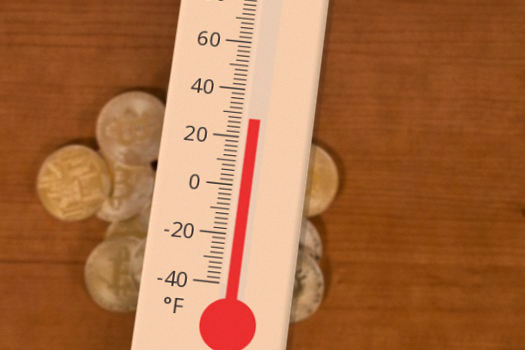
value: 28 (°F)
